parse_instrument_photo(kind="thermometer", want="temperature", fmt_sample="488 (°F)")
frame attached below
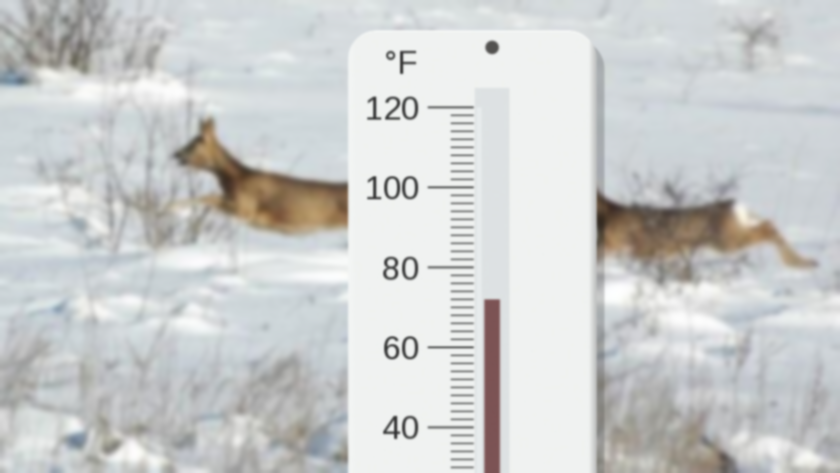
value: 72 (°F)
